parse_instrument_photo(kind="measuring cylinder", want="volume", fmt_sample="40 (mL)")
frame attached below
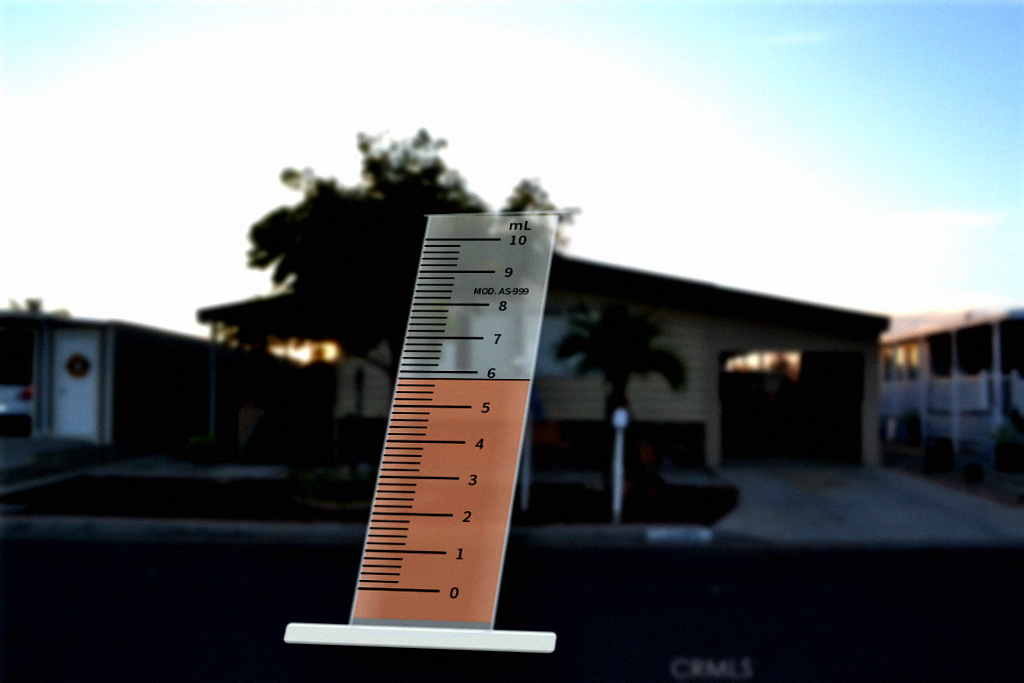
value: 5.8 (mL)
